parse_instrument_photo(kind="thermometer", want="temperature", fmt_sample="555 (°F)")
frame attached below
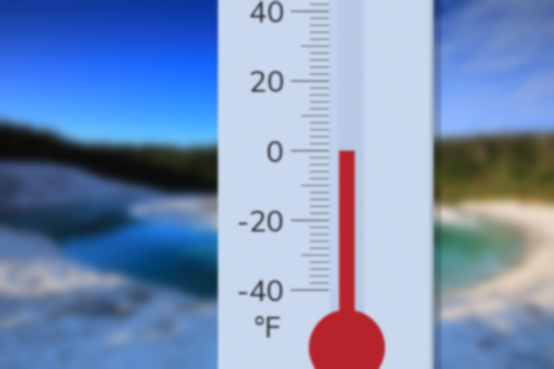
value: 0 (°F)
